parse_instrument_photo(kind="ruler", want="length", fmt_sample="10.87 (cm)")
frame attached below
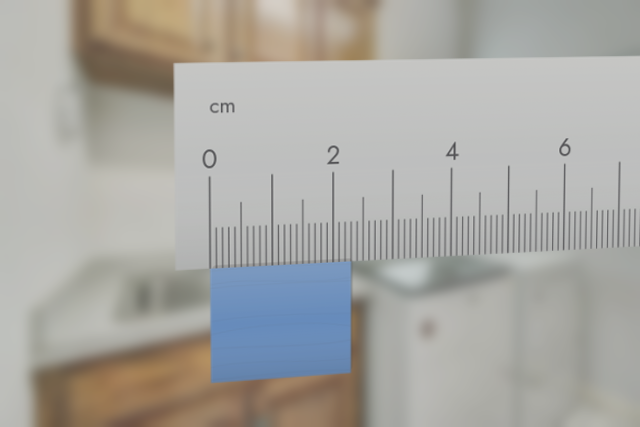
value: 2.3 (cm)
